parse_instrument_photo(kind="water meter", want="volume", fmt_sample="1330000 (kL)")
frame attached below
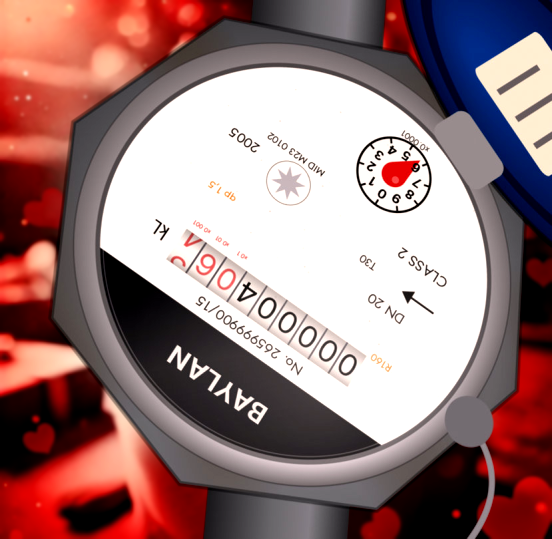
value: 4.0635 (kL)
